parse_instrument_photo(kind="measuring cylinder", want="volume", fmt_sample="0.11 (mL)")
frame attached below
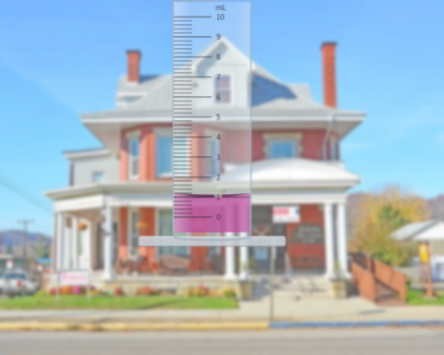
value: 1 (mL)
